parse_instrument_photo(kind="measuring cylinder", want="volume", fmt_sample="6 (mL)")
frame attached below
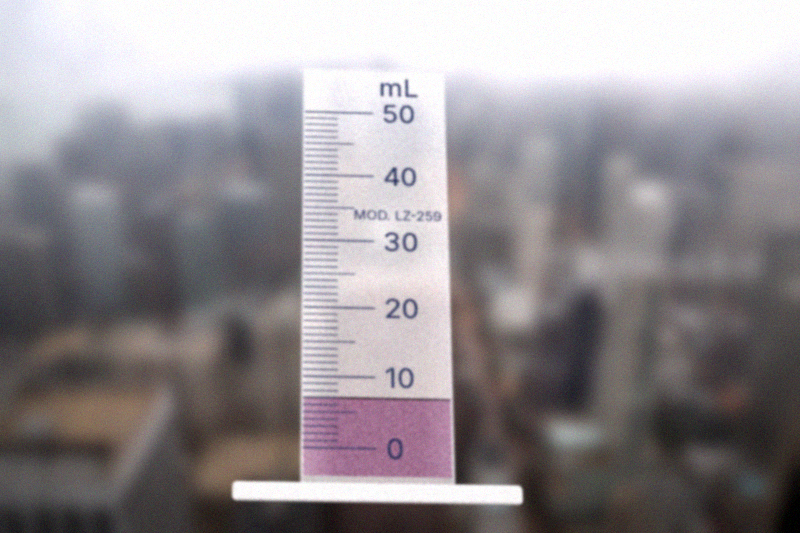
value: 7 (mL)
